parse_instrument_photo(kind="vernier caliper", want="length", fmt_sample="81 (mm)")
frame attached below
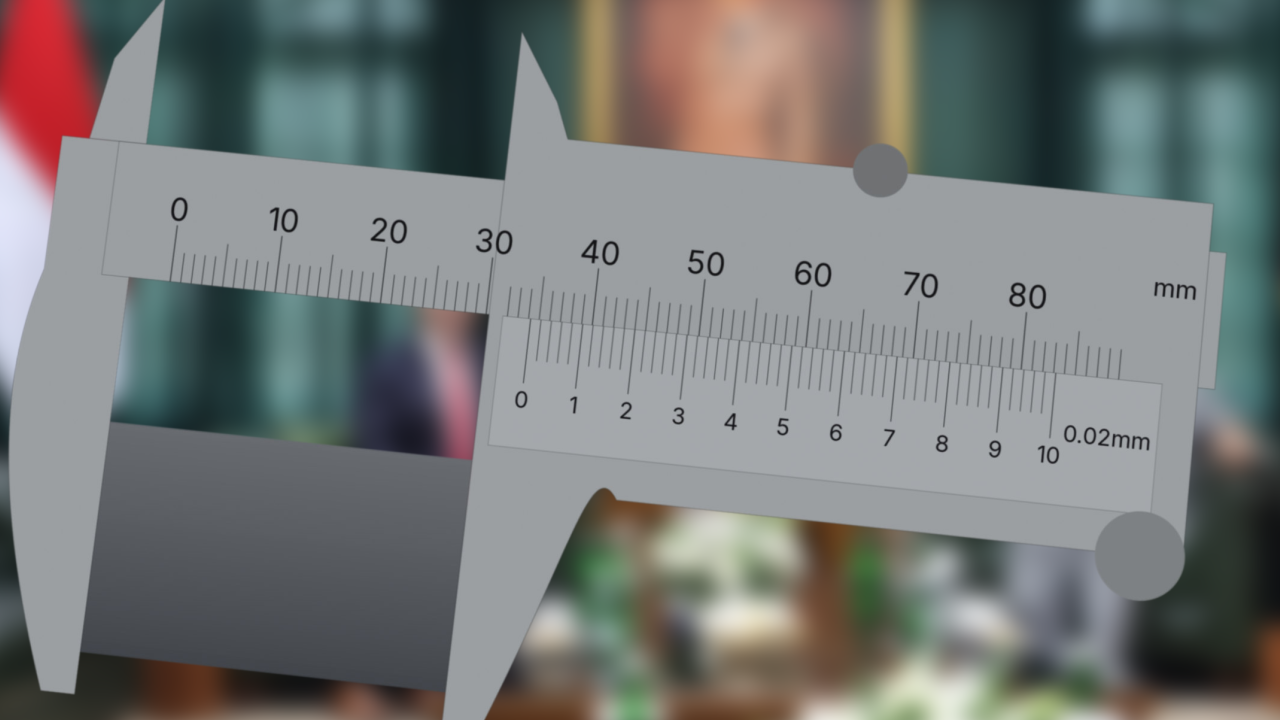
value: 34.2 (mm)
